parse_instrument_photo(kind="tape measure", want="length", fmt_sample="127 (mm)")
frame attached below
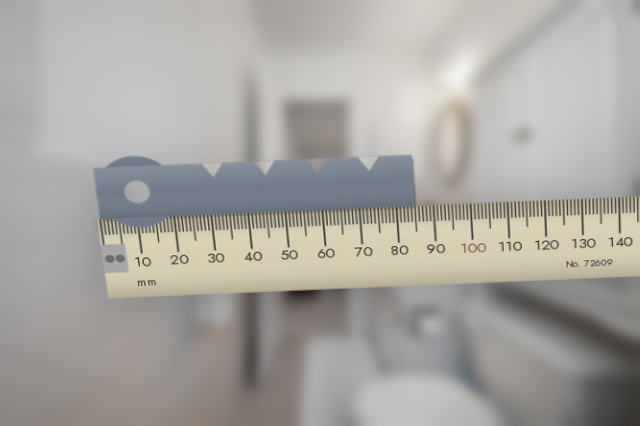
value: 85 (mm)
